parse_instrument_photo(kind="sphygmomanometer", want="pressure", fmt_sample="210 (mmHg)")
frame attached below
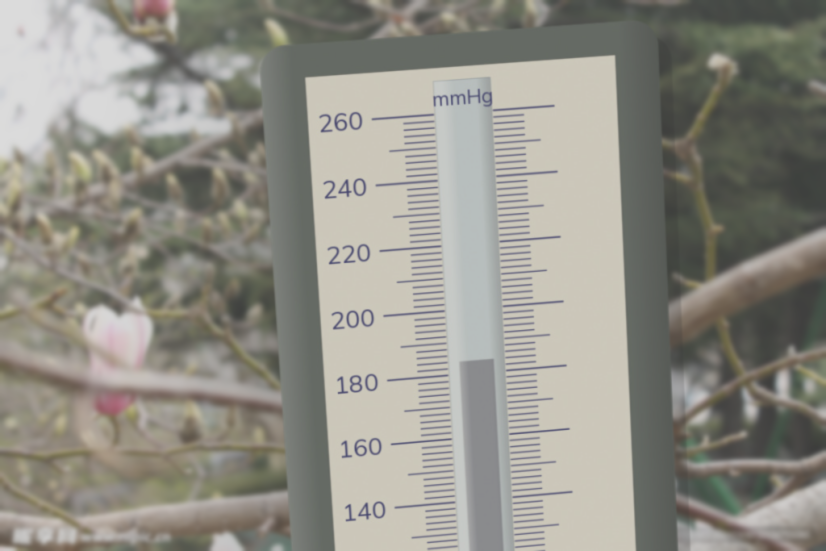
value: 184 (mmHg)
